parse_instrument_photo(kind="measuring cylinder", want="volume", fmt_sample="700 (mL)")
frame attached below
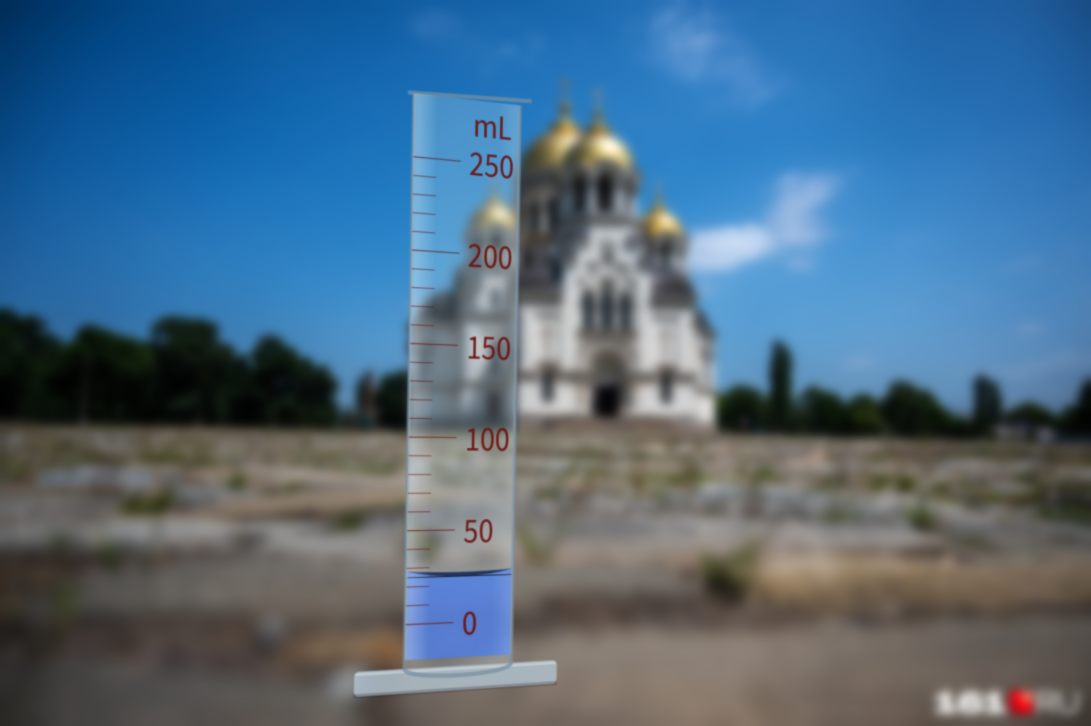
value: 25 (mL)
